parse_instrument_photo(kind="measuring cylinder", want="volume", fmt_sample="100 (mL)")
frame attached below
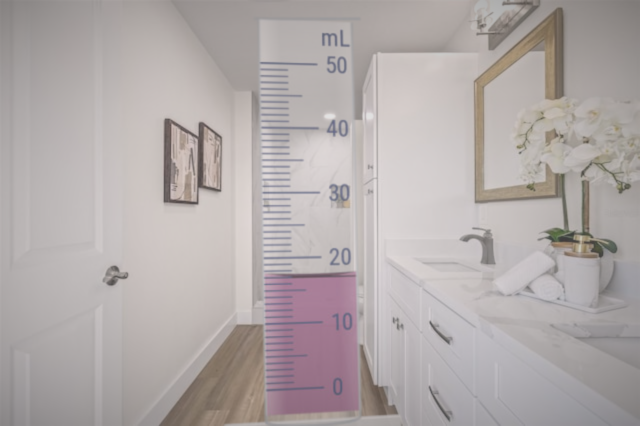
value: 17 (mL)
